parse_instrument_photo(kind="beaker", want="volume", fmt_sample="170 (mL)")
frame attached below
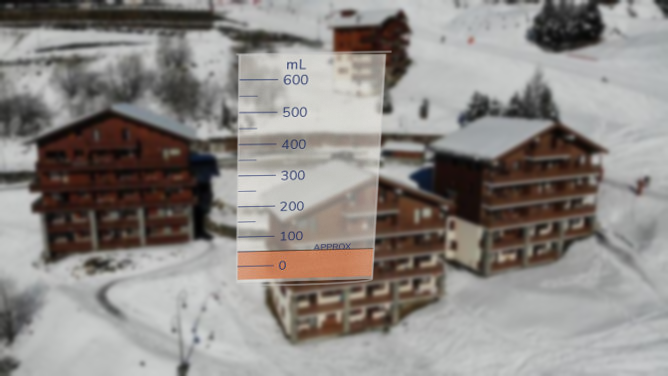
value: 50 (mL)
